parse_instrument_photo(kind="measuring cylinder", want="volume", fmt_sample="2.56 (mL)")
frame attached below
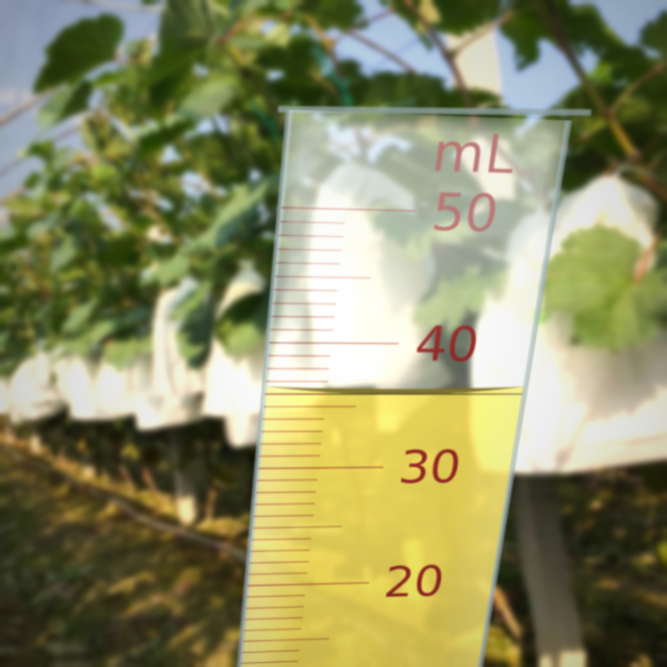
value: 36 (mL)
